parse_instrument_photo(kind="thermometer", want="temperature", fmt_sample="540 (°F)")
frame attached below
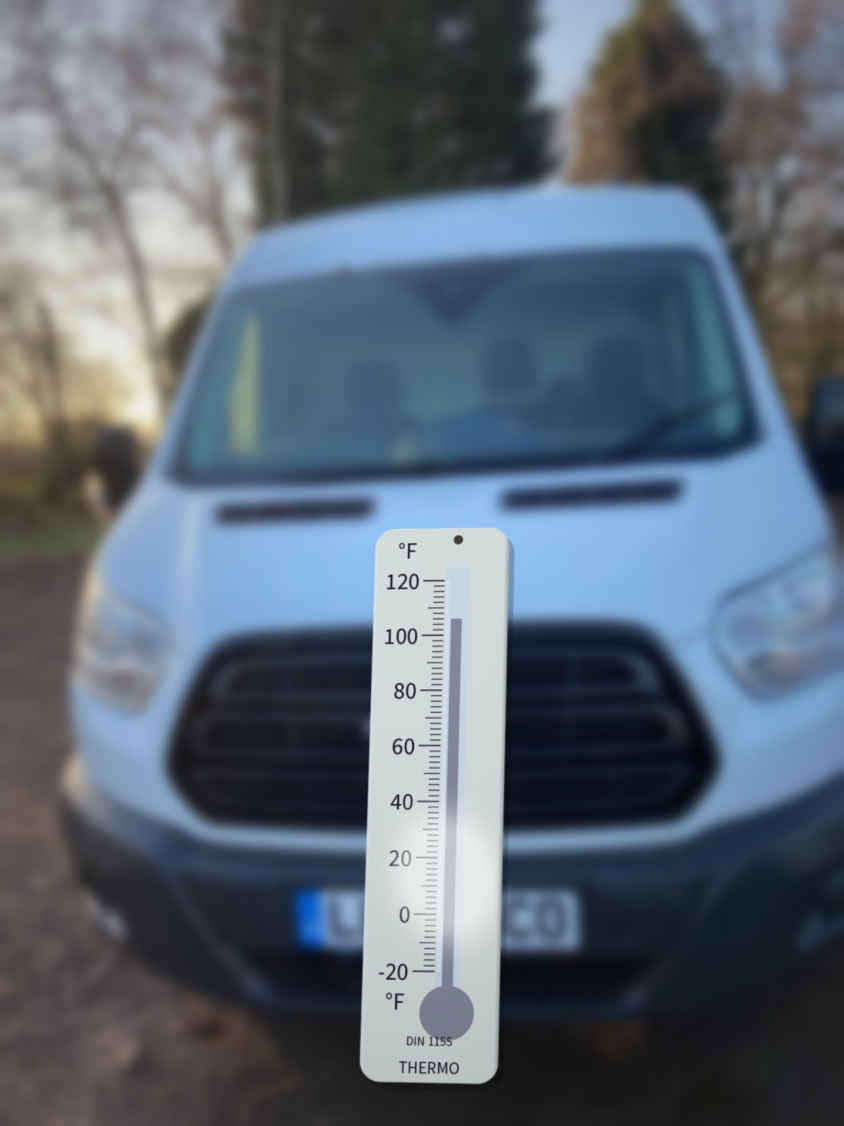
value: 106 (°F)
